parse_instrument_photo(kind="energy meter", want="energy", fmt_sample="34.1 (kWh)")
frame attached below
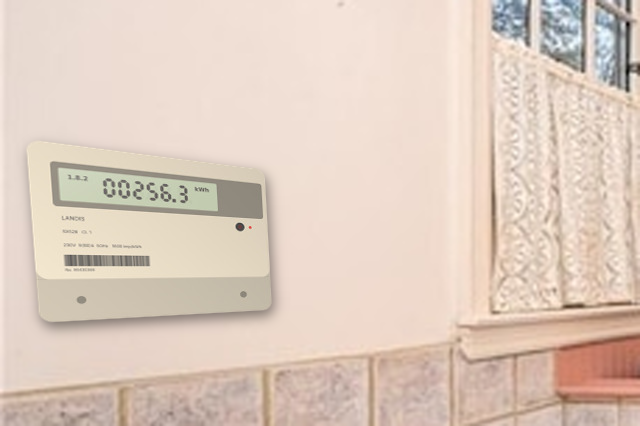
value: 256.3 (kWh)
